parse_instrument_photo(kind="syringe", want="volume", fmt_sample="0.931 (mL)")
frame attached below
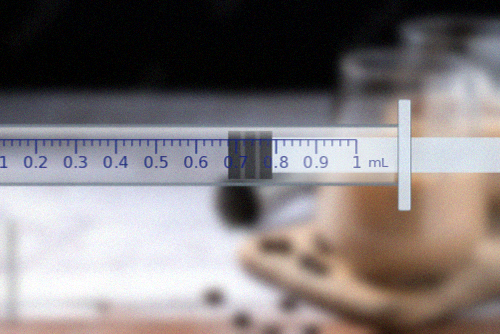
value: 0.68 (mL)
